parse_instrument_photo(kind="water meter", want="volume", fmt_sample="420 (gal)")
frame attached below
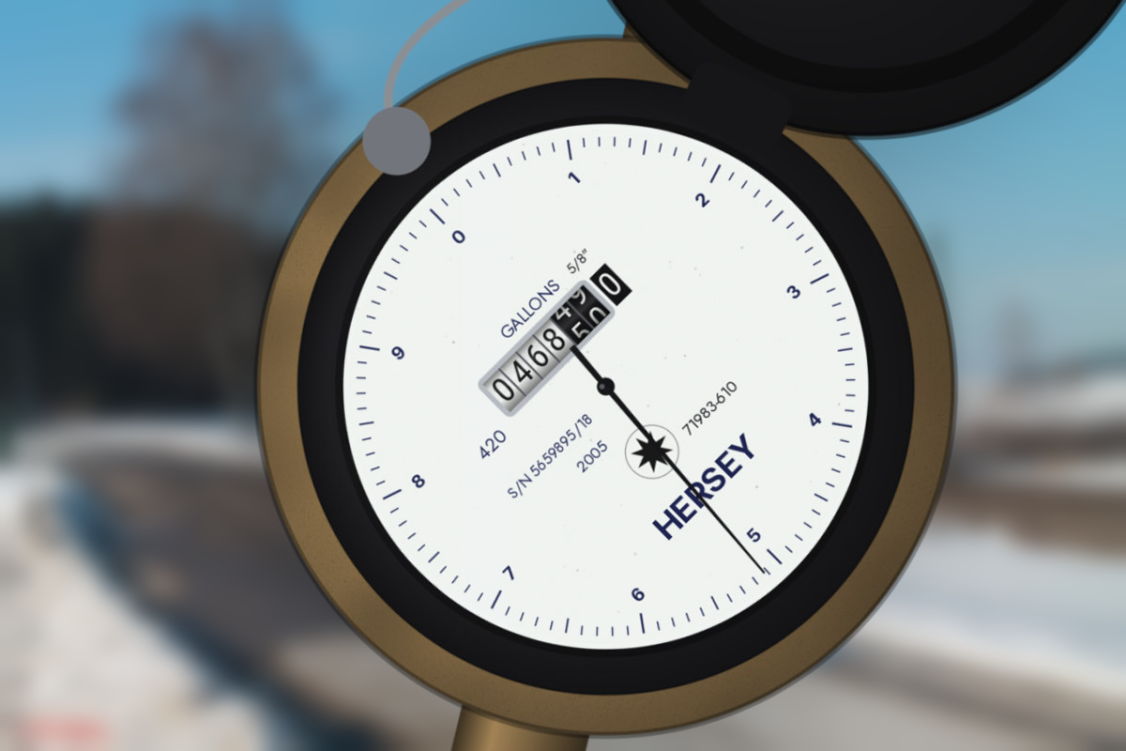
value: 468495.1 (gal)
